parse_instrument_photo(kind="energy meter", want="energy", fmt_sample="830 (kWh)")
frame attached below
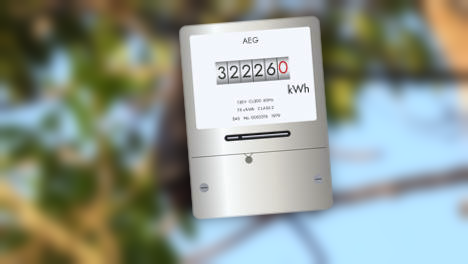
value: 32226.0 (kWh)
